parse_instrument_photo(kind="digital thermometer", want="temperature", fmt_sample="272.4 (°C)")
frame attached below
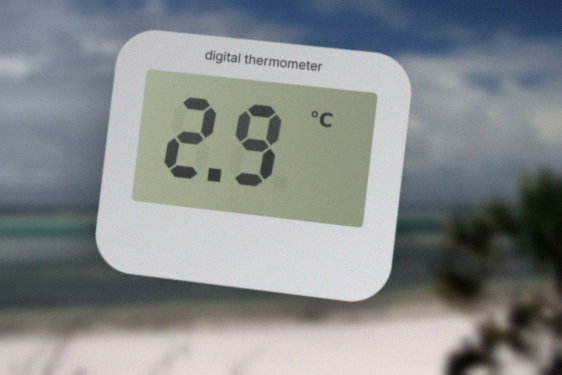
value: 2.9 (°C)
